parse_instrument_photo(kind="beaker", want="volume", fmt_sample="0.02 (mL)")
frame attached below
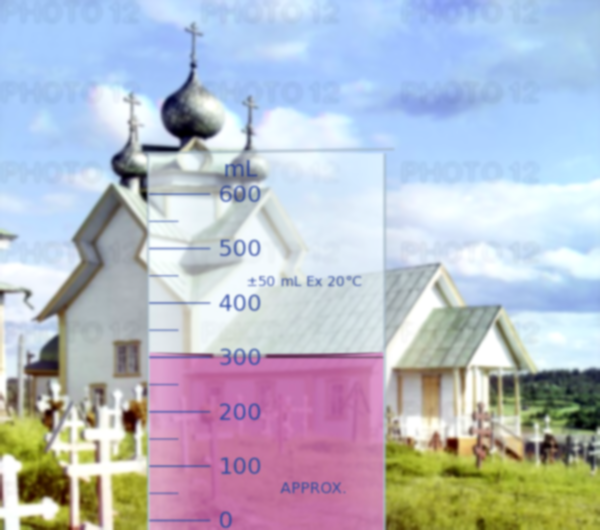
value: 300 (mL)
